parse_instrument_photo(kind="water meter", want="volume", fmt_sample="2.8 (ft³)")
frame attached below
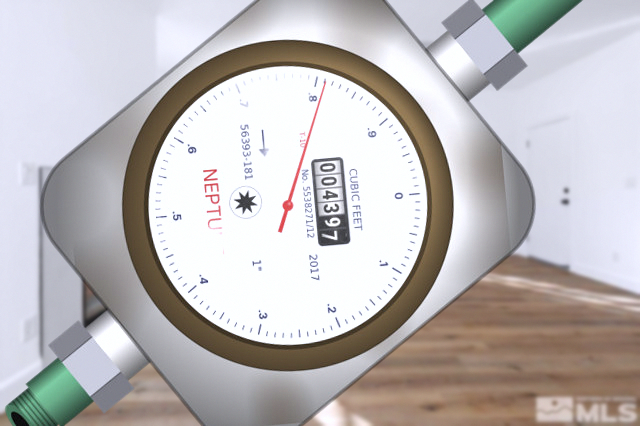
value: 4396.81 (ft³)
